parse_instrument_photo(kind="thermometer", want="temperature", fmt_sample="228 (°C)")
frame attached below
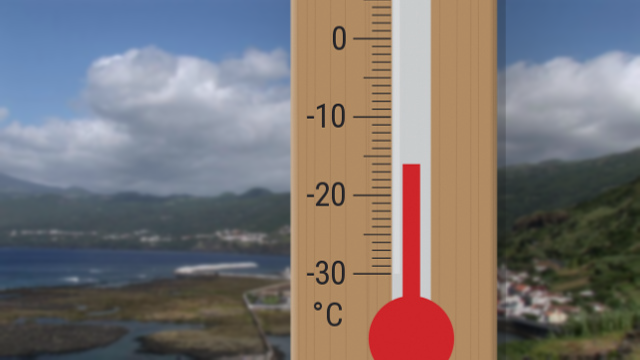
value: -16 (°C)
